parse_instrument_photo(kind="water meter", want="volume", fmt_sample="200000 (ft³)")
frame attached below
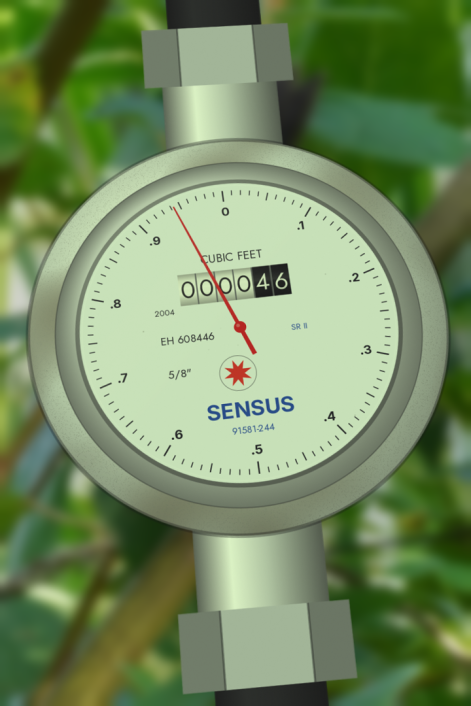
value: 45.94 (ft³)
